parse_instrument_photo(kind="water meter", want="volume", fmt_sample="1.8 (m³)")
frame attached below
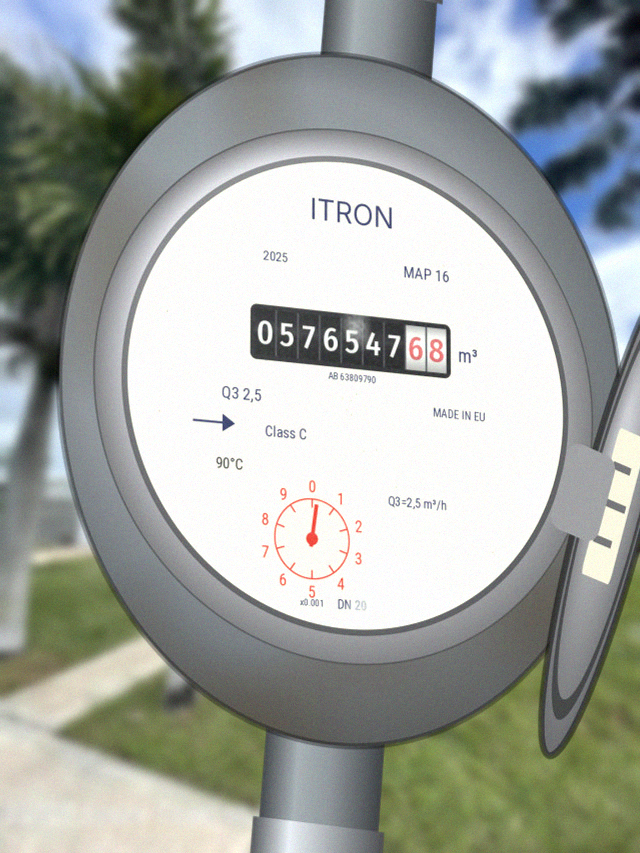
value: 576547.680 (m³)
